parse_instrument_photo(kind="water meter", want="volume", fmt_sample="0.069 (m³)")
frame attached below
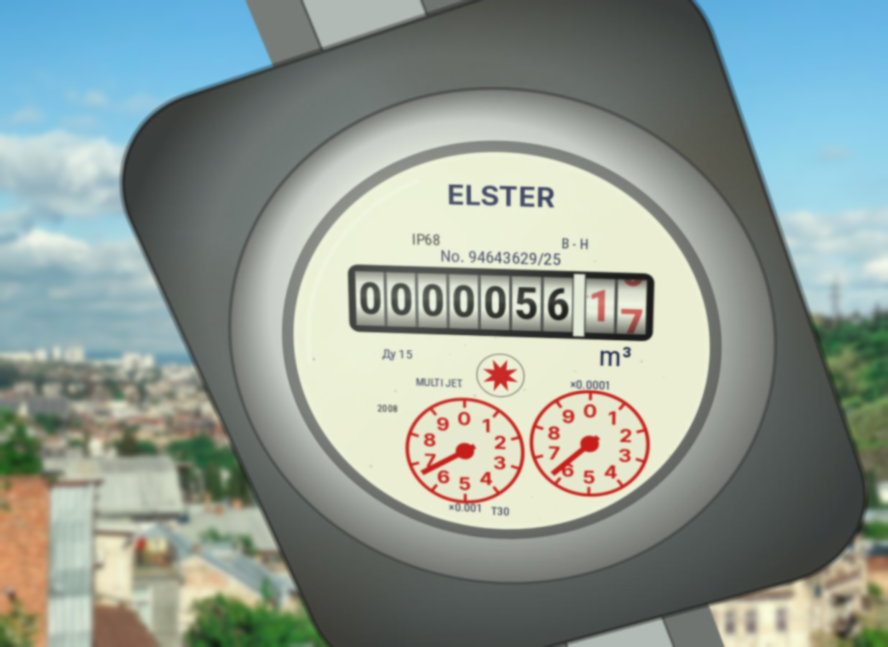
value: 56.1666 (m³)
